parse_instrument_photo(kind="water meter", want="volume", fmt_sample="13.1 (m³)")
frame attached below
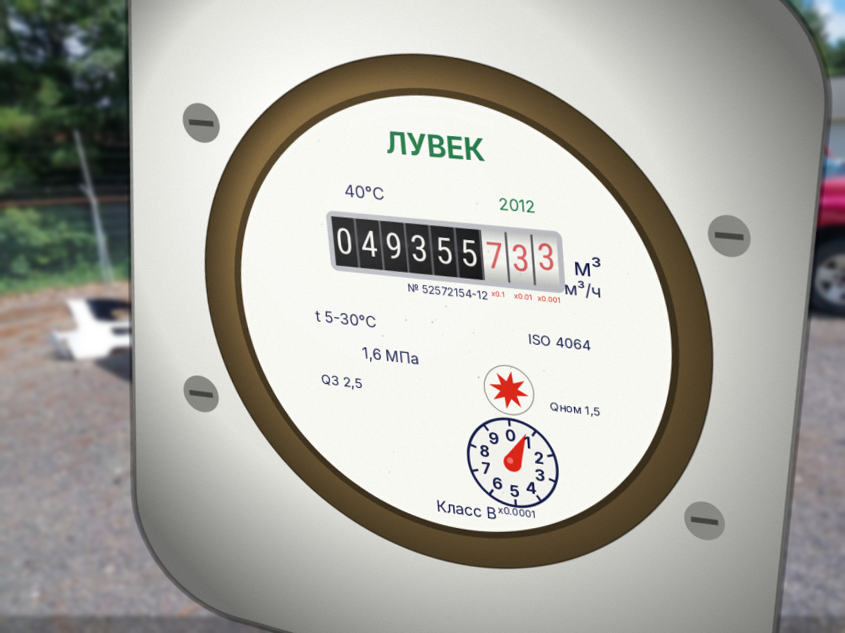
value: 49355.7330 (m³)
